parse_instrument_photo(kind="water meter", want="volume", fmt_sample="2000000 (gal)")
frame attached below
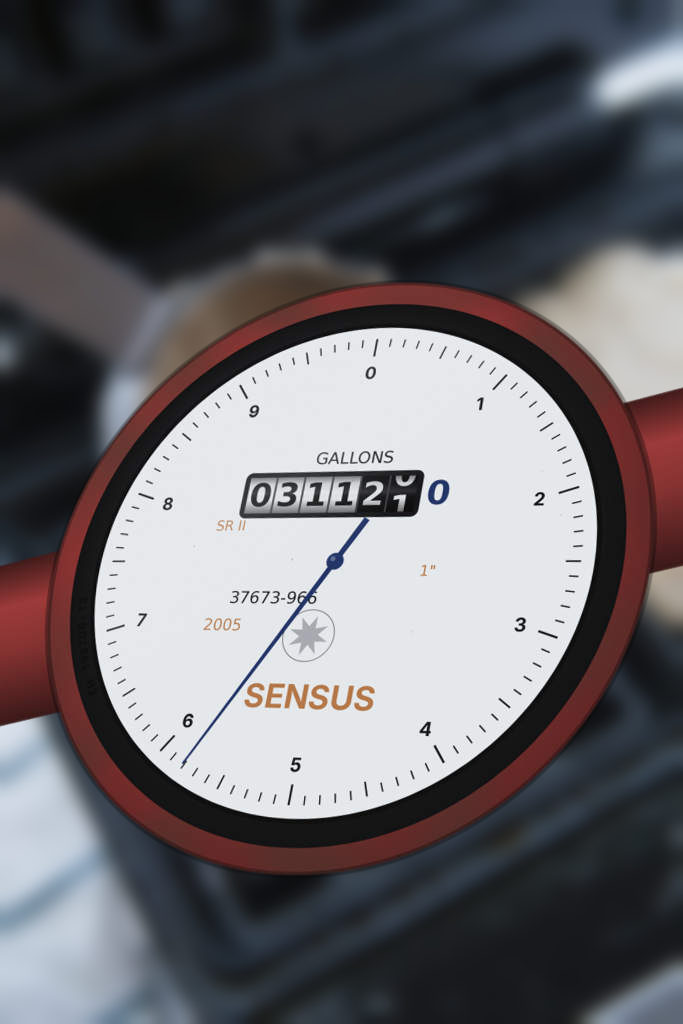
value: 311205.8 (gal)
